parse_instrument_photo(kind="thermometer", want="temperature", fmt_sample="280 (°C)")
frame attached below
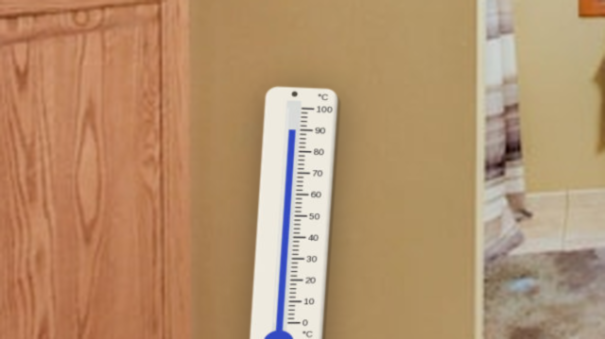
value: 90 (°C)
